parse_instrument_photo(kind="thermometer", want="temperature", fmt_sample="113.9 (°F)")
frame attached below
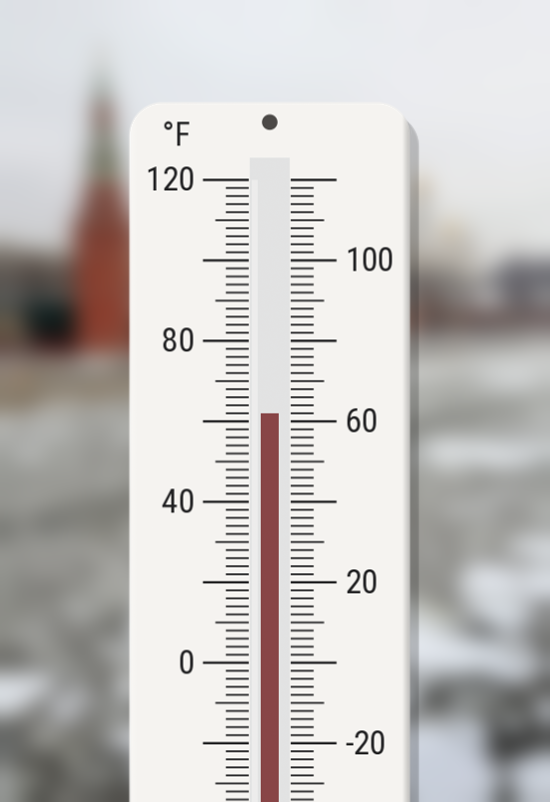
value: 62 (°F)
